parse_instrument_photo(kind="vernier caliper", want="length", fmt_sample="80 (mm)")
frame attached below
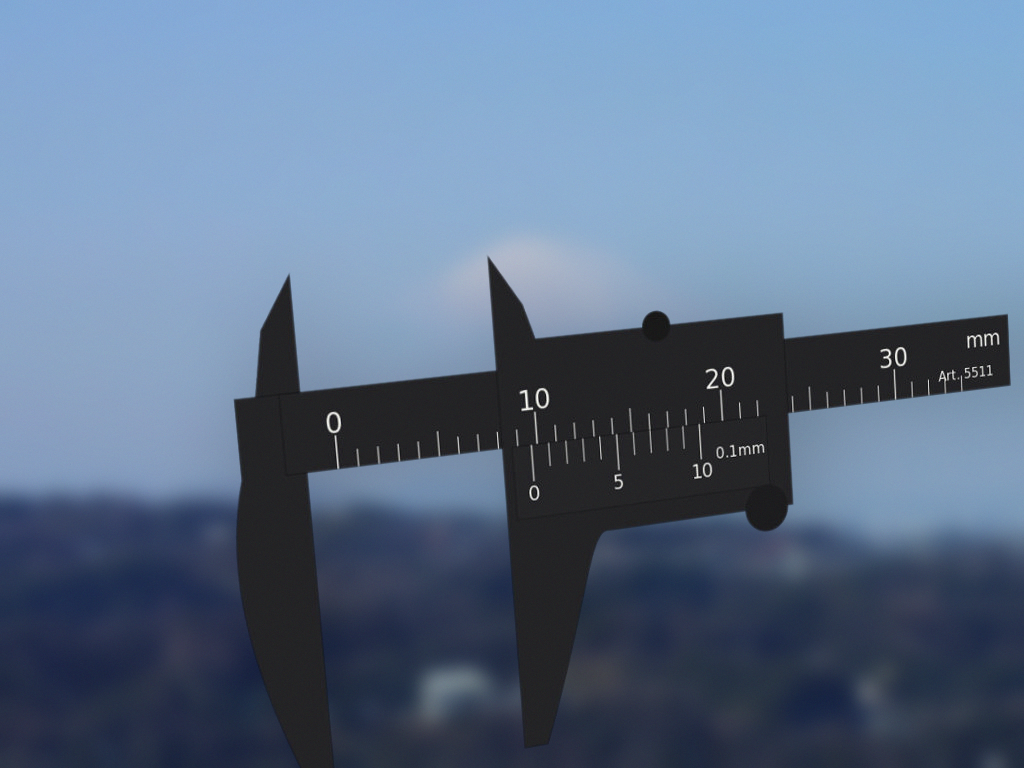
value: 9.7 (mm)
